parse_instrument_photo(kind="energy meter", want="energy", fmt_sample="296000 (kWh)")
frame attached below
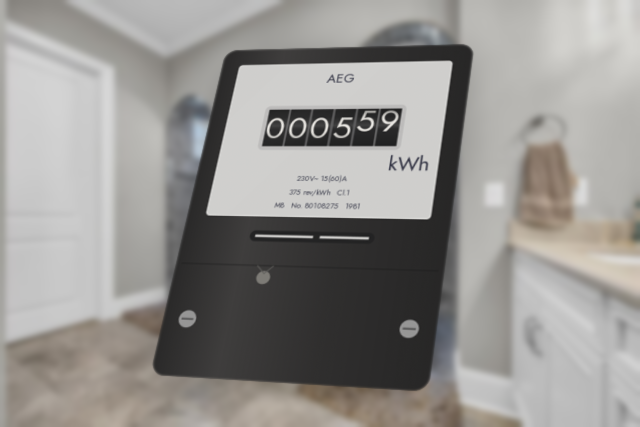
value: 559 (kWh)
